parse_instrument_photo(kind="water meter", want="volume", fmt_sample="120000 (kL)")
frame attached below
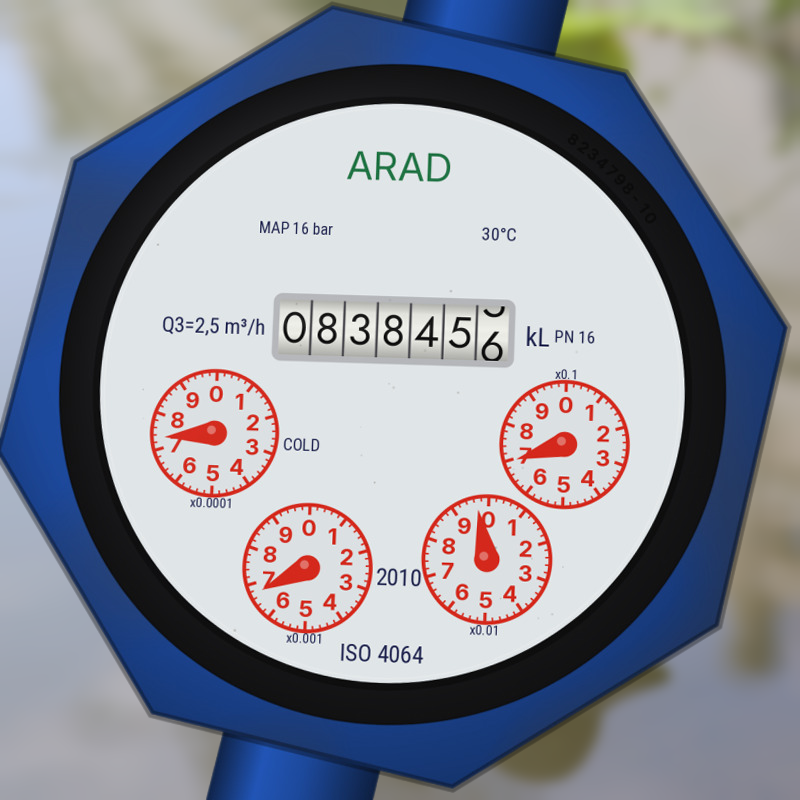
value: 838455.6967 (kL)
